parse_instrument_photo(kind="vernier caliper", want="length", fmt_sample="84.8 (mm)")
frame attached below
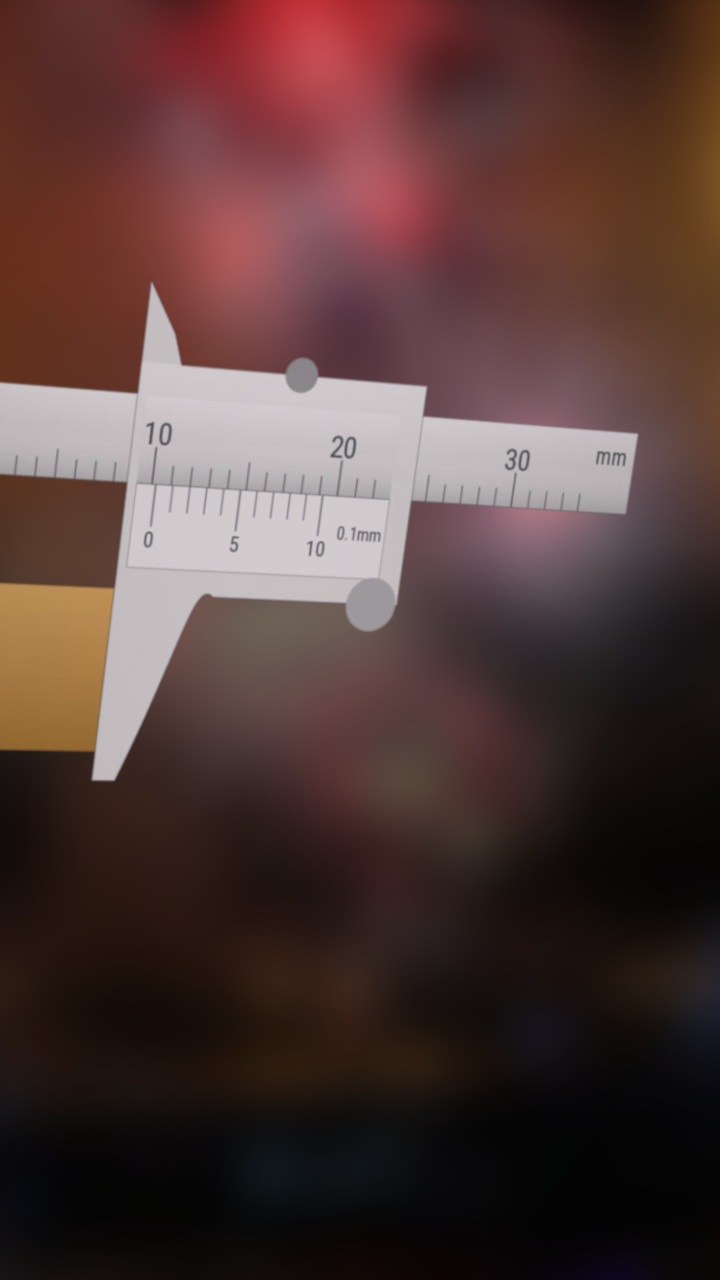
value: 10.2 (mm)
